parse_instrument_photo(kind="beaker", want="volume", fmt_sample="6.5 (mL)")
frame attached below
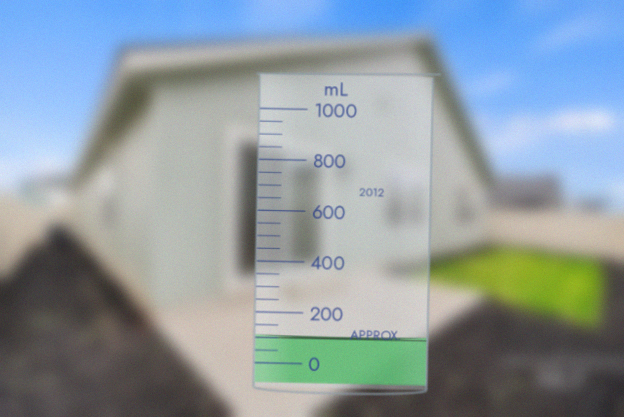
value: 100 (mL)
